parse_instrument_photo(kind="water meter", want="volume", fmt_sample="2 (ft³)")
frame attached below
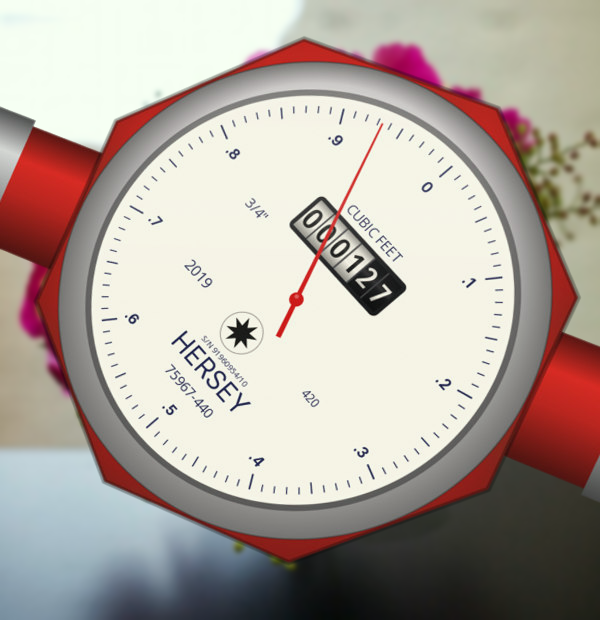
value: 126.93 (ft³)
